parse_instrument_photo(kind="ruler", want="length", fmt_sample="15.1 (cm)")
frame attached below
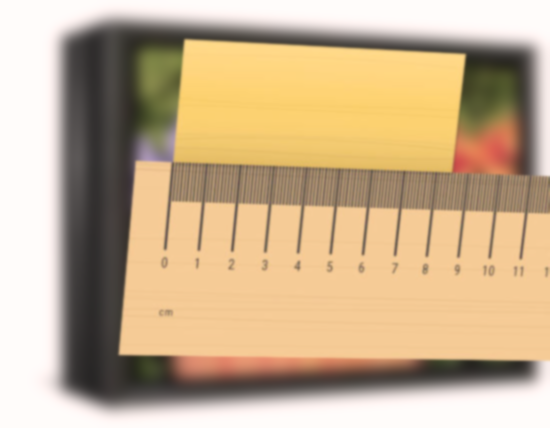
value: 8.5 (cm)
